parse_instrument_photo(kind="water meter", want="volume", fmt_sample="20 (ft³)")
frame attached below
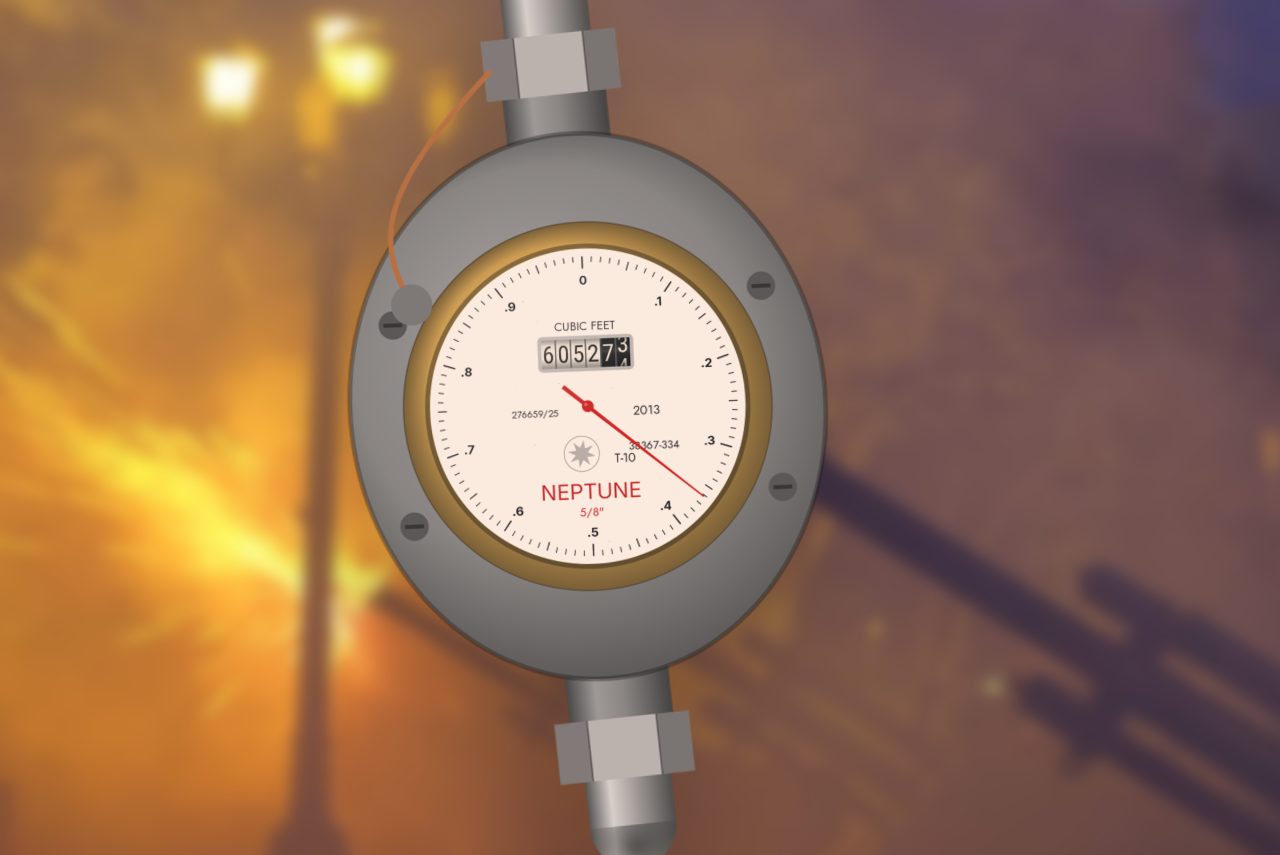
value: 605273.36 (ft³)
